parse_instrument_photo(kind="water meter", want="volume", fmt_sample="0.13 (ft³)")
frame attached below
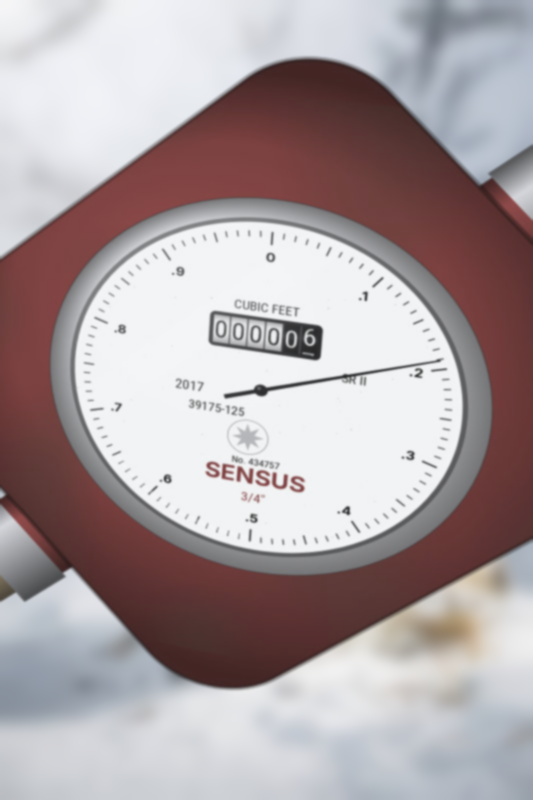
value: 6.19 (ft³)
